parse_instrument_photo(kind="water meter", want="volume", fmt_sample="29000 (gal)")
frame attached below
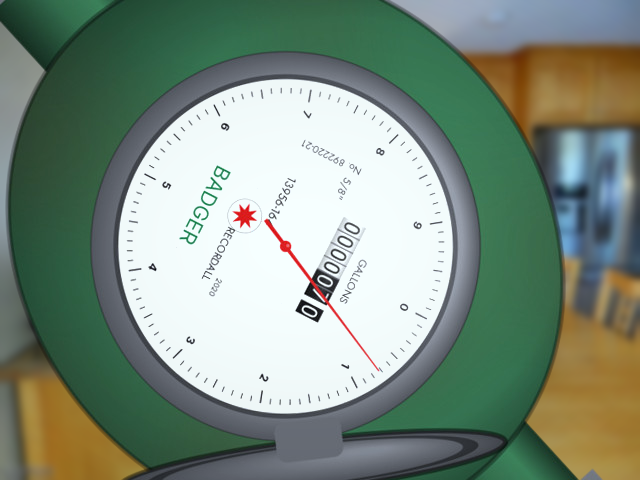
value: 70.7 (gal)
